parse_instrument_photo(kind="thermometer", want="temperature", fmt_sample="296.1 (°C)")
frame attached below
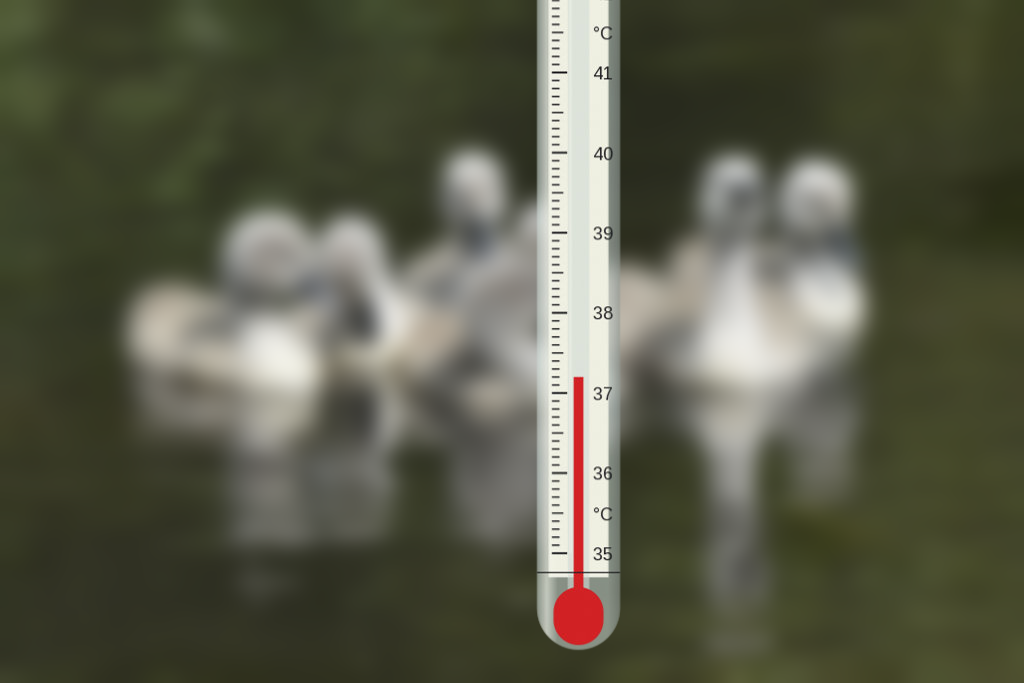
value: 37.2 (°C)
